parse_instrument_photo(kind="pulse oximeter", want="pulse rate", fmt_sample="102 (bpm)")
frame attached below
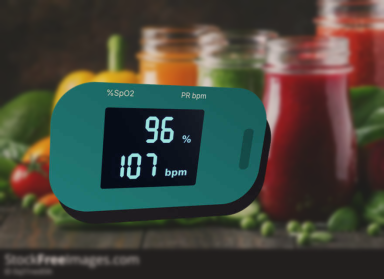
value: 107 (bpm)
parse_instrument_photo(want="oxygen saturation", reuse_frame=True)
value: 96 (%)
